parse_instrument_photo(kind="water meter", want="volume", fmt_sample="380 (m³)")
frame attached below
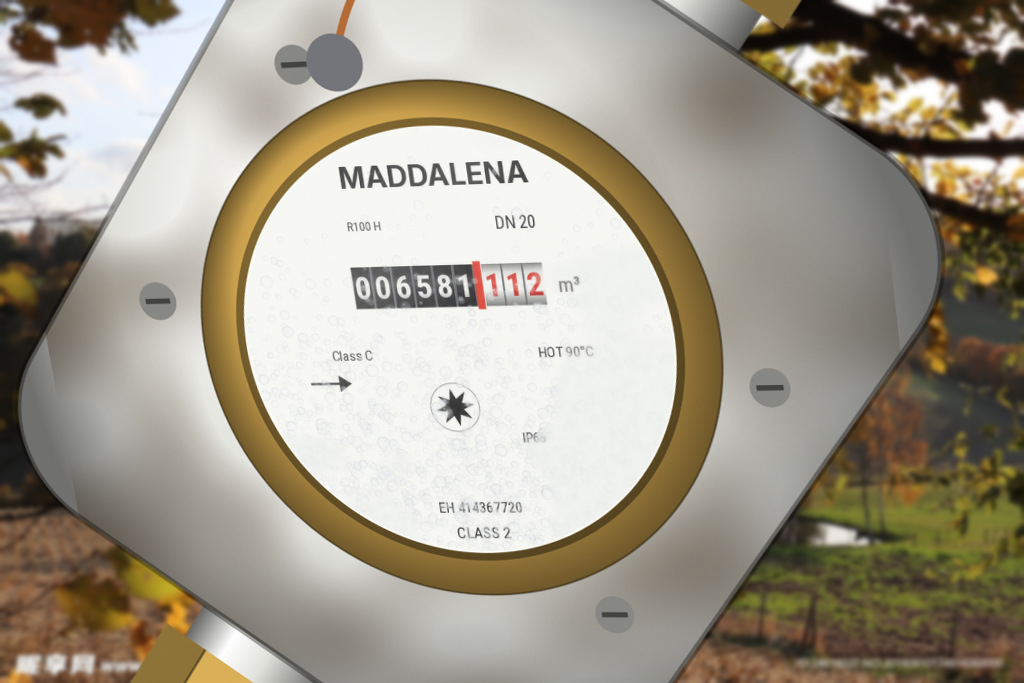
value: 6581.112 (m³)
